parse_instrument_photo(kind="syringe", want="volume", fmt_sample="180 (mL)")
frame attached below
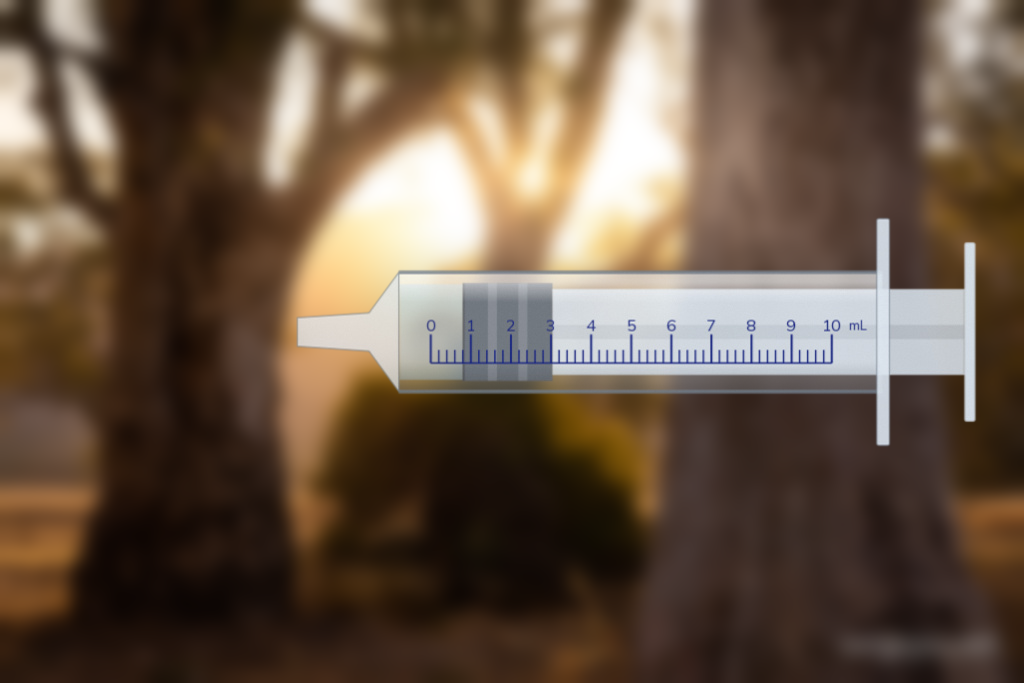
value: 0.8 (mL)
